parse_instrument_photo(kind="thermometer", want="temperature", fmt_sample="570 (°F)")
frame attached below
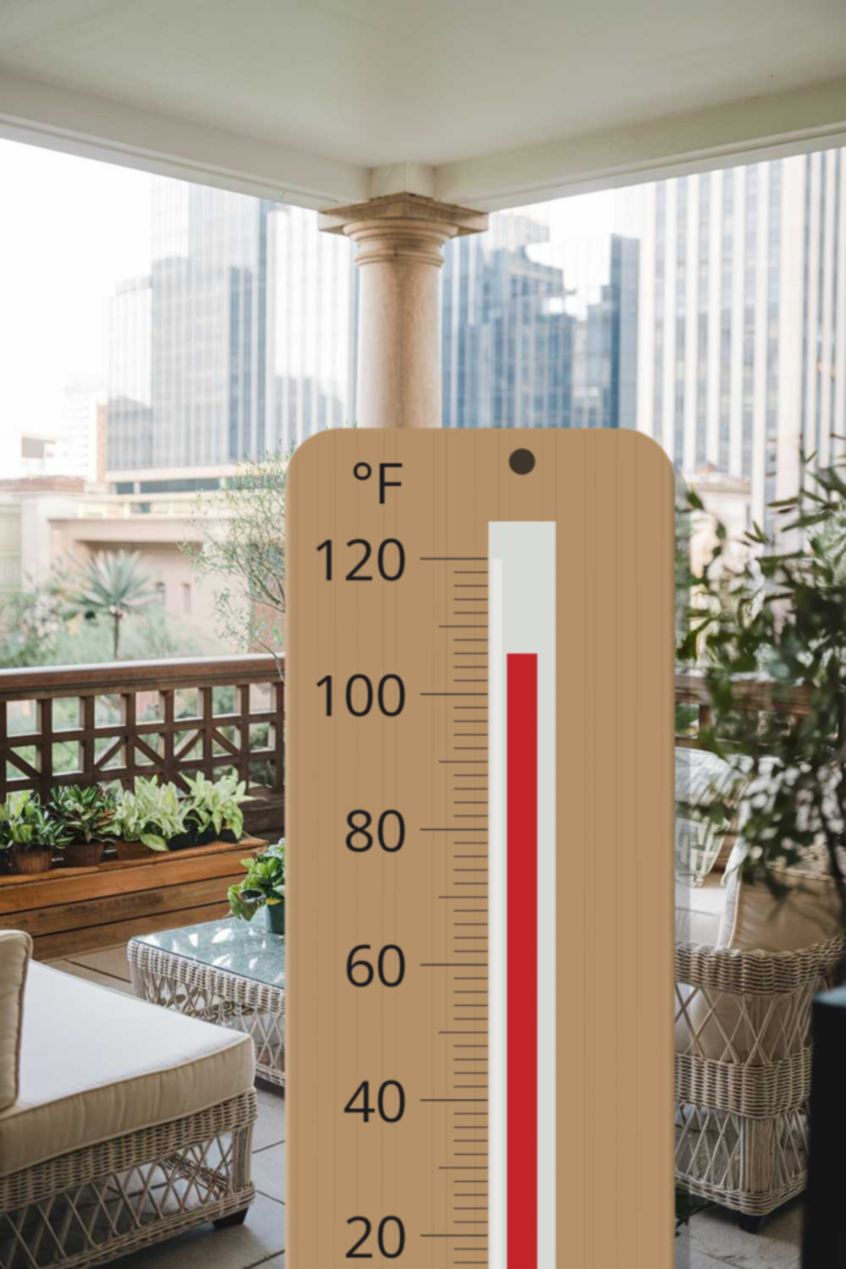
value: 106 (°F)
